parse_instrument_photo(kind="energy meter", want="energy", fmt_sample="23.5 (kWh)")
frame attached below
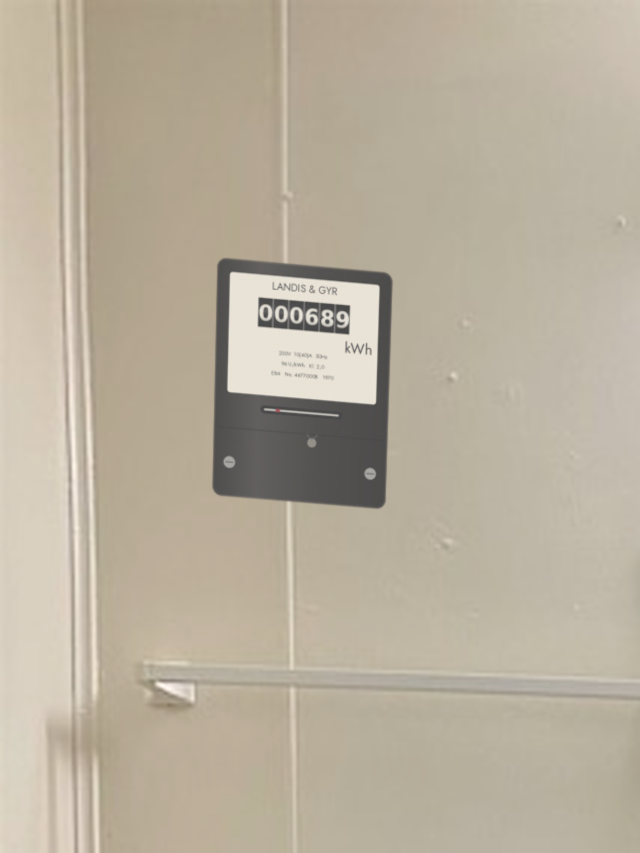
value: 689 (kWh)
